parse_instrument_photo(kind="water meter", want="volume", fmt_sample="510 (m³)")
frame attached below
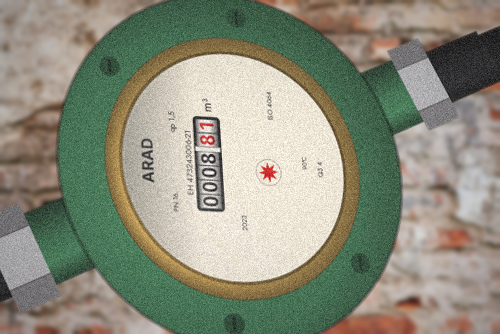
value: 8.81 (m³)
